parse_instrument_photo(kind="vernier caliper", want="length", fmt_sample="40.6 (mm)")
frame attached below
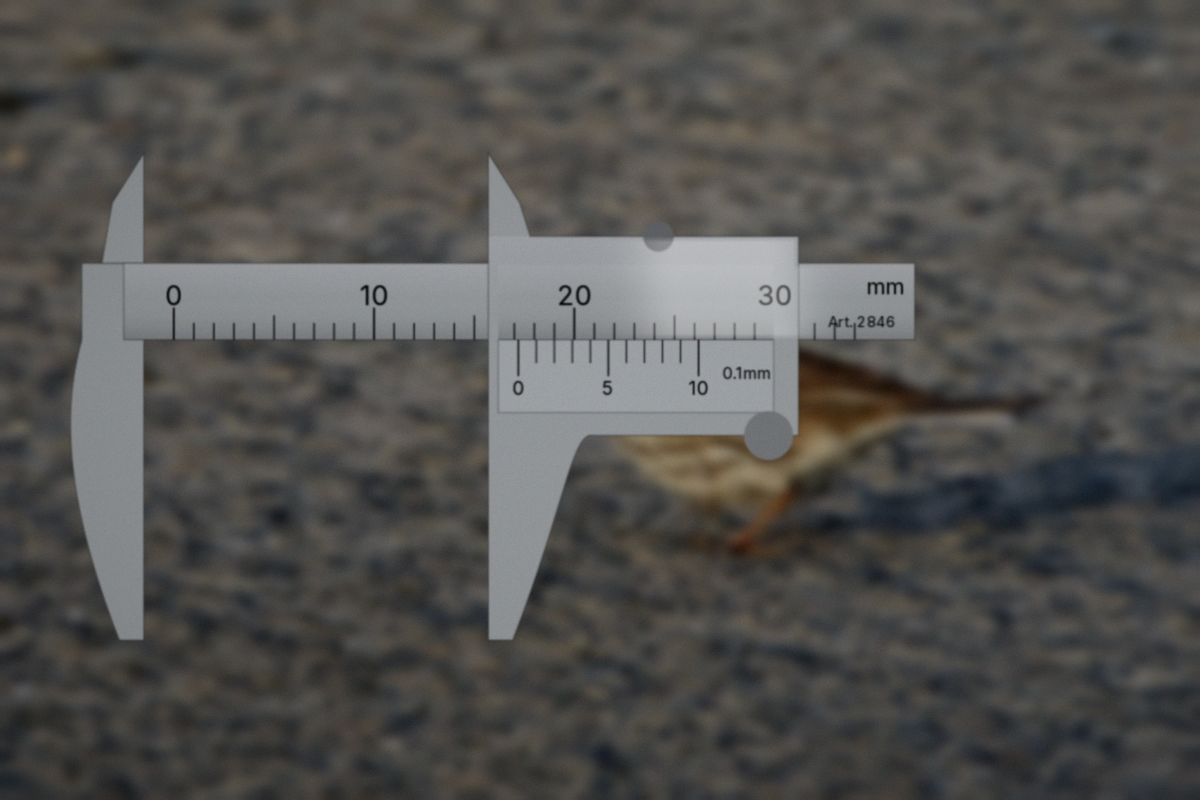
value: 17.2 (mm)
